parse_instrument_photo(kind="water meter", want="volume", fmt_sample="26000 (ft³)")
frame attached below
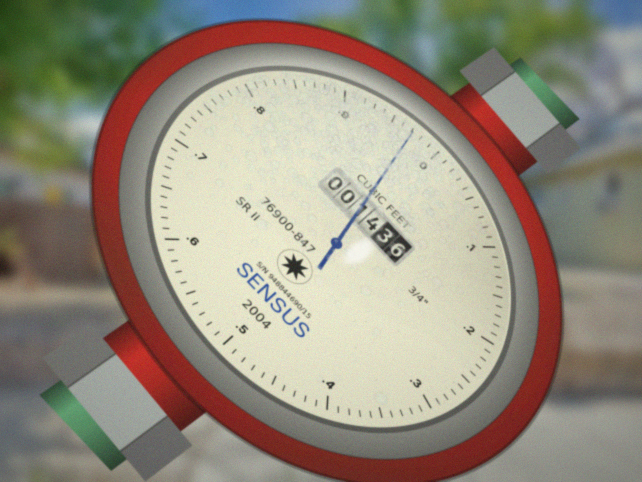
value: 1435.97 (ft³)
